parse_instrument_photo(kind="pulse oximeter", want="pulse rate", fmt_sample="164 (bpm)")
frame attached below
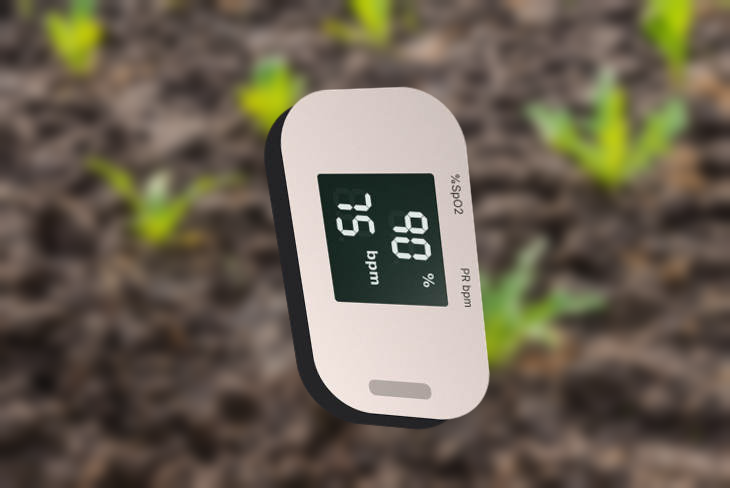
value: 75 (bpm)
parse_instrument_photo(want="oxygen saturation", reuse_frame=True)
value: 90 (%)
